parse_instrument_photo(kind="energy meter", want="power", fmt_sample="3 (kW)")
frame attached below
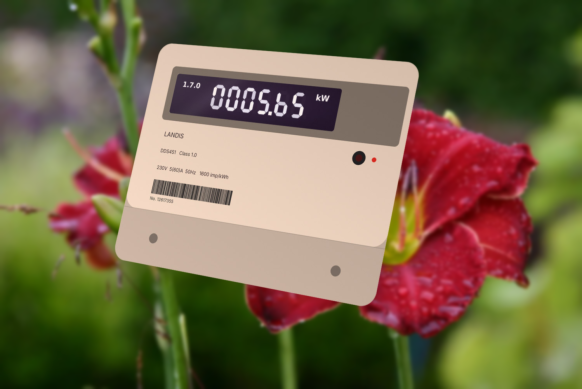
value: 5.65 (kW)
